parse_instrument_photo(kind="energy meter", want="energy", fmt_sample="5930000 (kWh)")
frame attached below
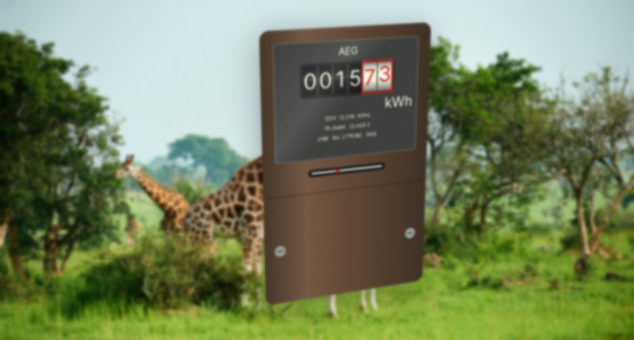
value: 15.73 (kWh)
